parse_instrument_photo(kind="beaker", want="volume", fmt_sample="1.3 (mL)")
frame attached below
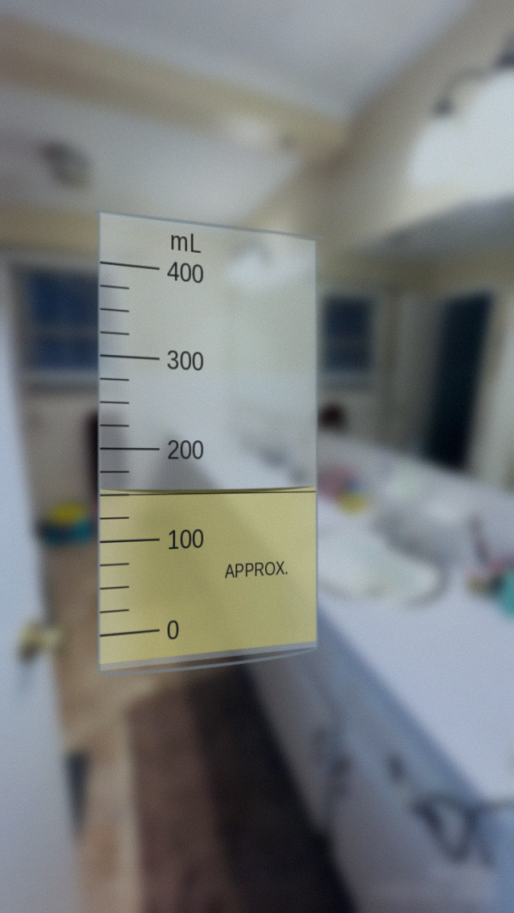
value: 150 (mL)
